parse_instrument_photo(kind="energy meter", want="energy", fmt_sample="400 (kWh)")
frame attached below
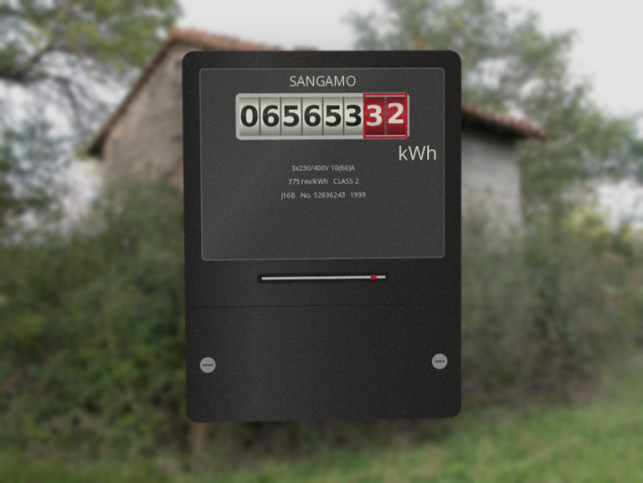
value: 65653.32 (kWh)
